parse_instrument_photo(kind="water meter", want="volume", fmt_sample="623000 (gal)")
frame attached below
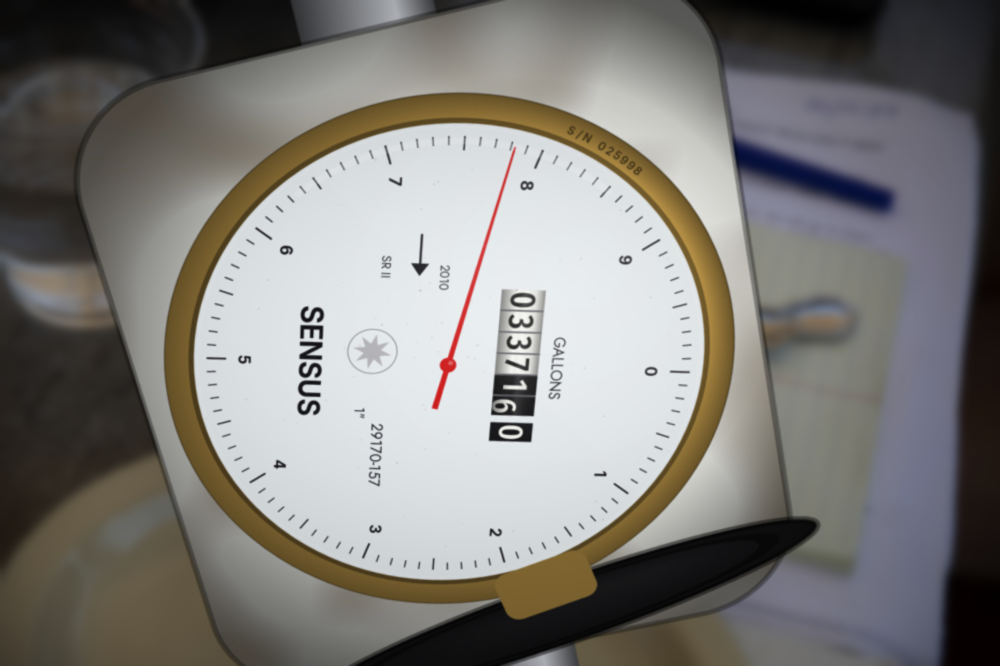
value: 337157.8 (gal)
